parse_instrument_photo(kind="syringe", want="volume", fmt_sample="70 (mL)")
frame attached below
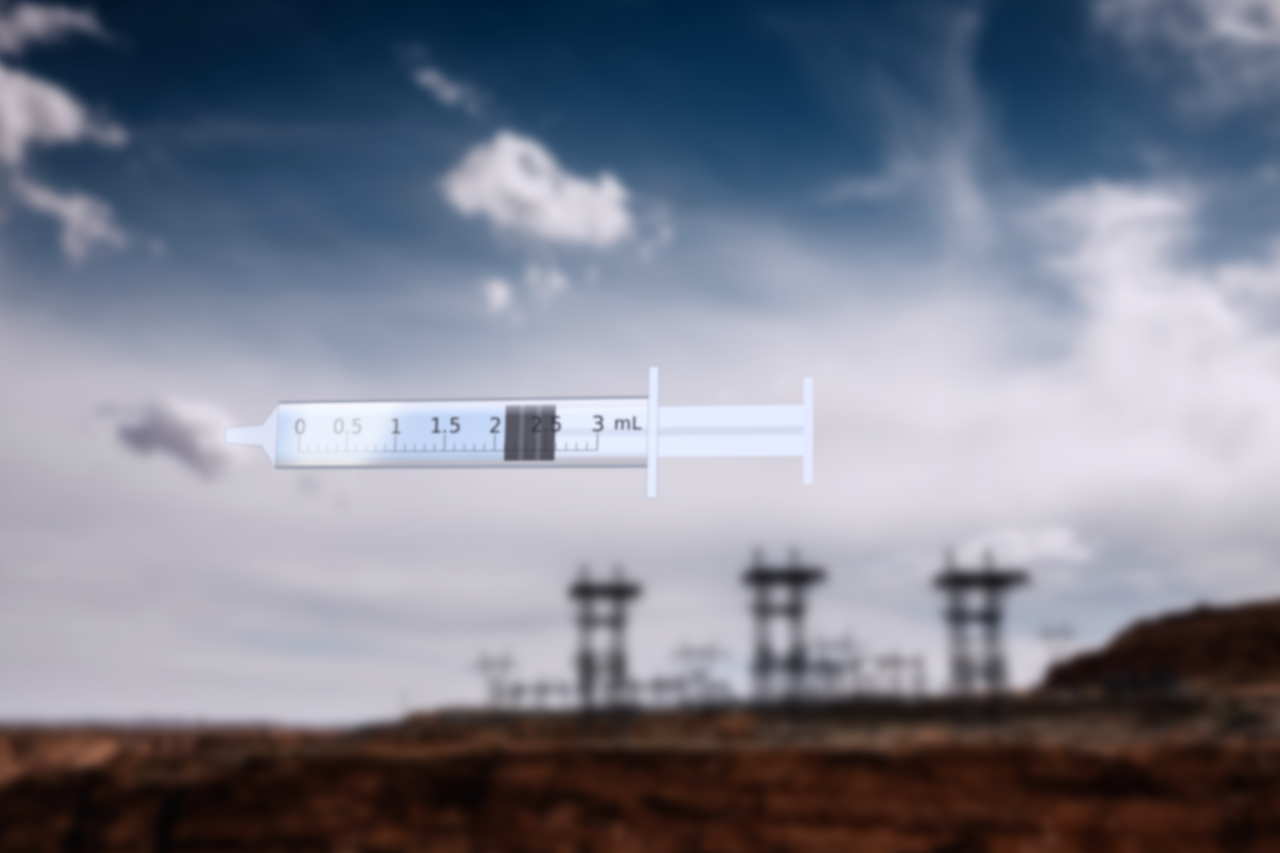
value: 2.1 (mL)
